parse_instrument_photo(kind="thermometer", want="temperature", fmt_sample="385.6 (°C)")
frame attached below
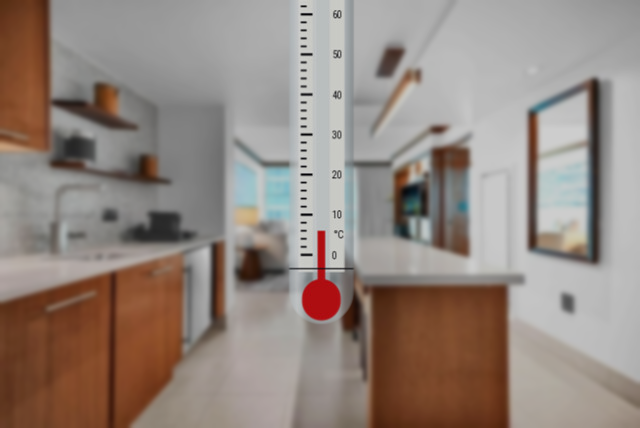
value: 6 (°C)
